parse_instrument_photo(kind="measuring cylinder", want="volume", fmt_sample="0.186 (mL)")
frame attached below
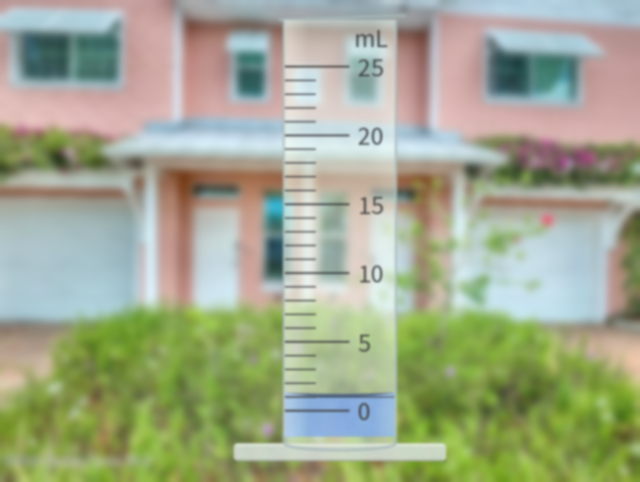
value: 1 (mL)
